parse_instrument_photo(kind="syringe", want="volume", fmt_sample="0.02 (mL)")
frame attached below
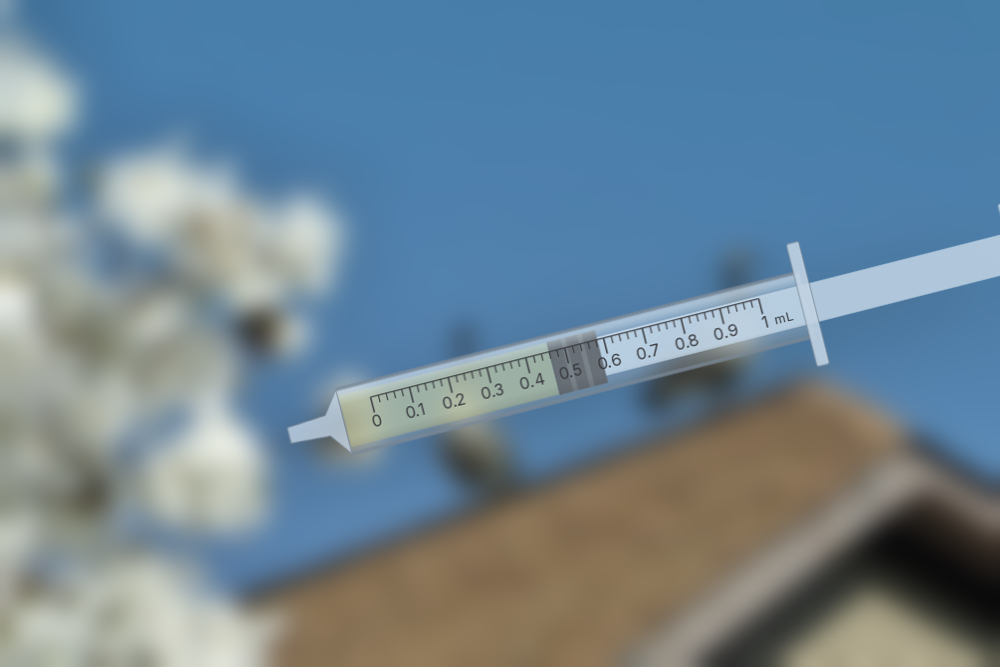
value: 0.46 (mL)
